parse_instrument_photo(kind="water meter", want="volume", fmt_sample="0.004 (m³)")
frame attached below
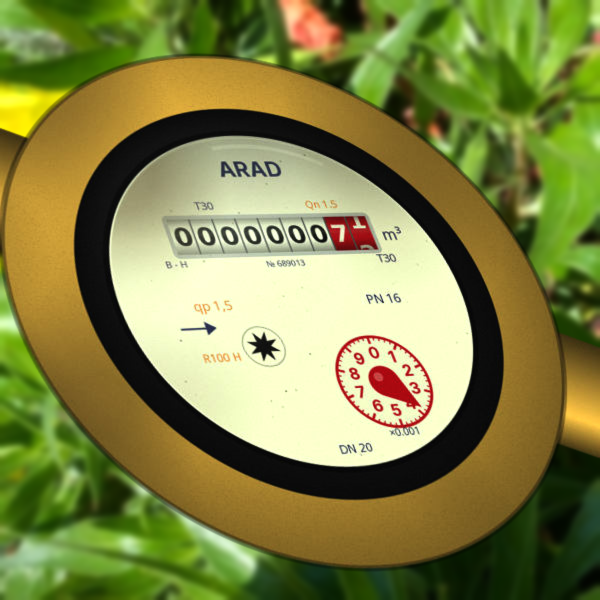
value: 0.713 (m³)
